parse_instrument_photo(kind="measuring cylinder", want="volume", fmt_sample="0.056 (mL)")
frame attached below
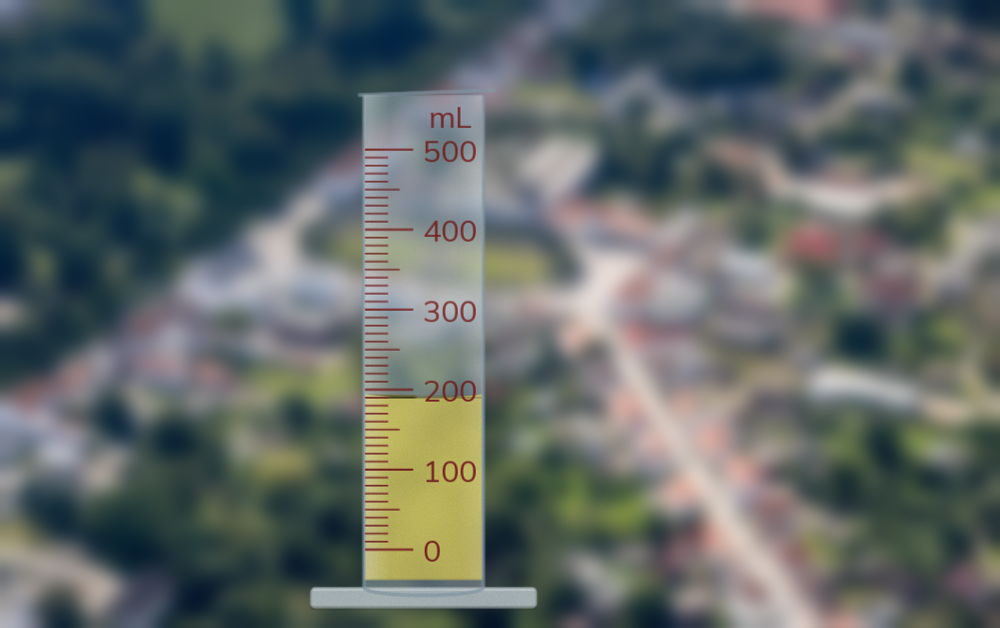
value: 190 (mL)
